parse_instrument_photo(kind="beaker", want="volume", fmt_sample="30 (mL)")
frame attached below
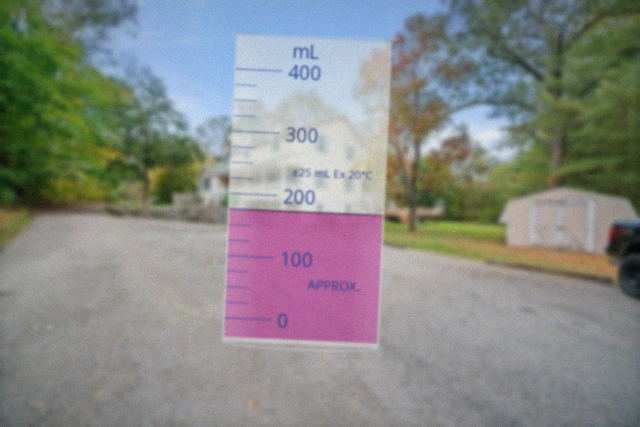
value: 175 (mL)
